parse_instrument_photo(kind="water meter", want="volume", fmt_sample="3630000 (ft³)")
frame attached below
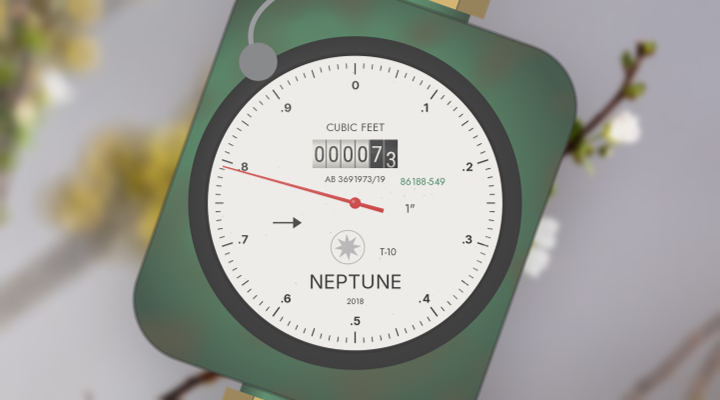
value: 72.79 (ft³)
